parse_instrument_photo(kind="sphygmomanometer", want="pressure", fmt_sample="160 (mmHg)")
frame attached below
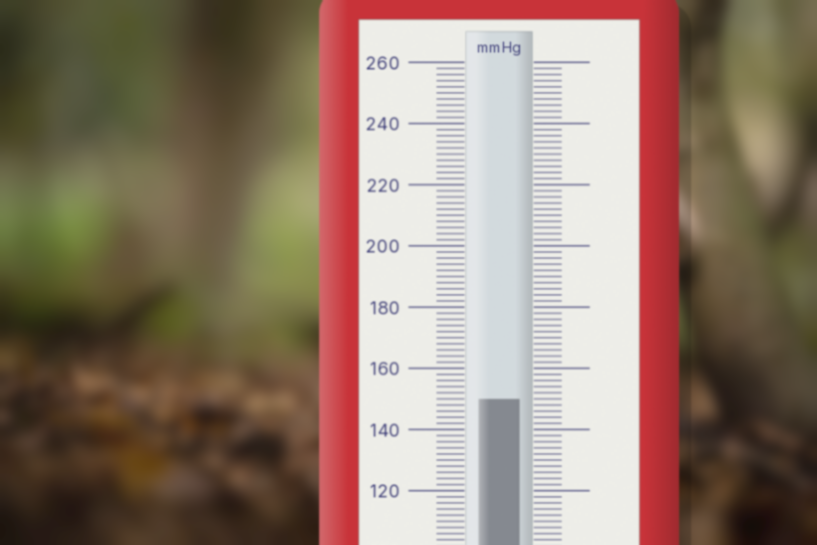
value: 150 (mmHg)
